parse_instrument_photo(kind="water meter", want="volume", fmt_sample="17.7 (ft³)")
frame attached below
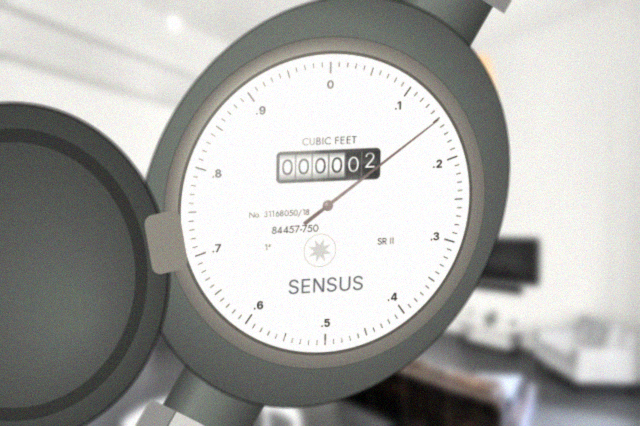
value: 2.15 (ft³)
